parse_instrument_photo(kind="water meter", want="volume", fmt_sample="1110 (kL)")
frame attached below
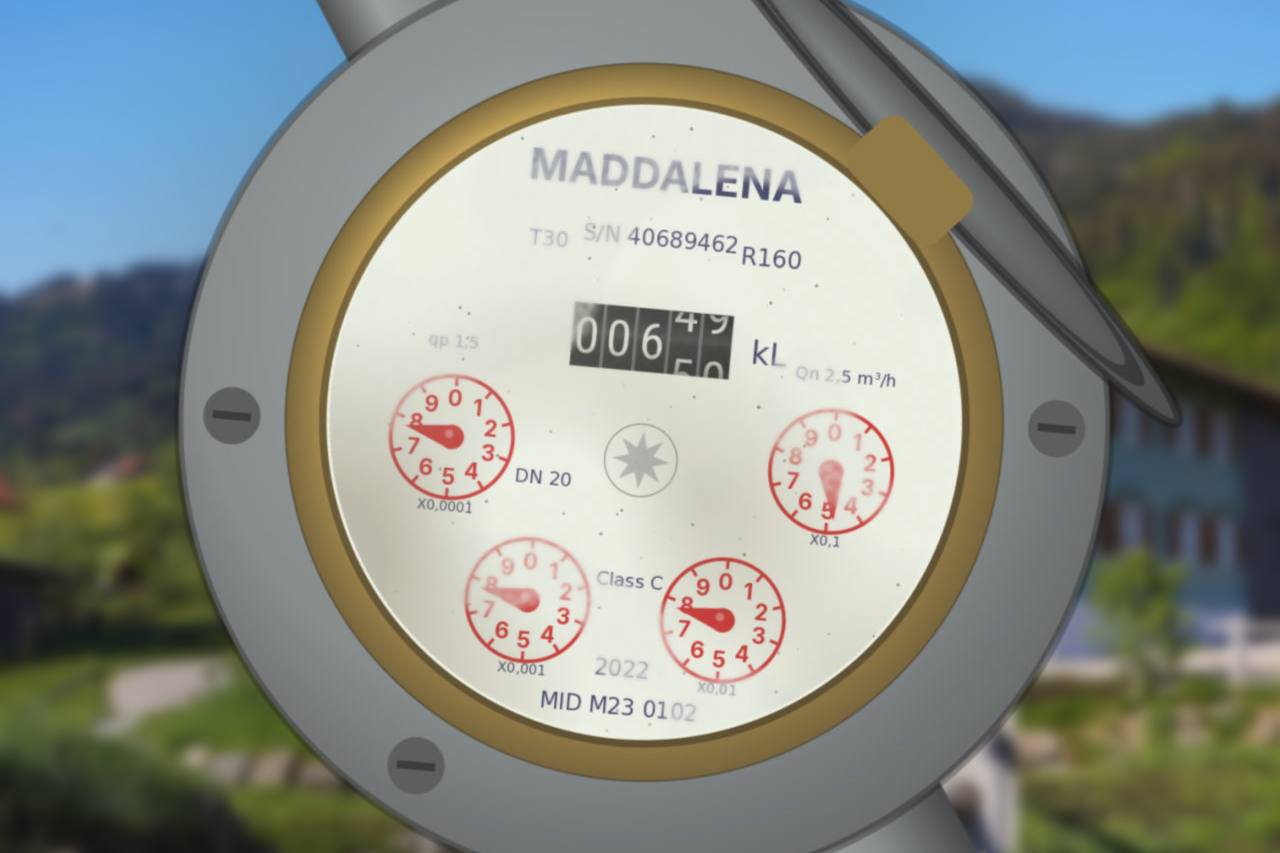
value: 649.4777 (kL)
